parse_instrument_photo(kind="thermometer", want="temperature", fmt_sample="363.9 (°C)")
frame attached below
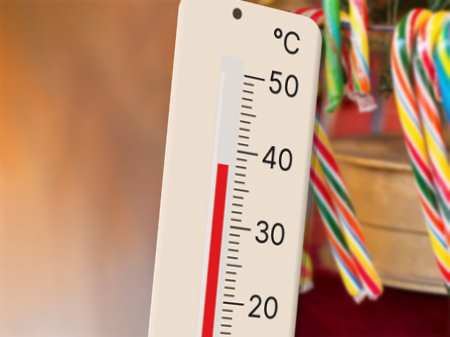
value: 38 (°C)
